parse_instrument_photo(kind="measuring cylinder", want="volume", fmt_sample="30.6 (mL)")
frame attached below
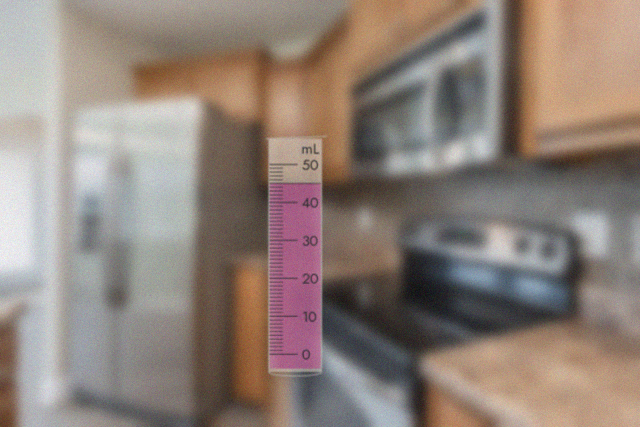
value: 45 (mL)
